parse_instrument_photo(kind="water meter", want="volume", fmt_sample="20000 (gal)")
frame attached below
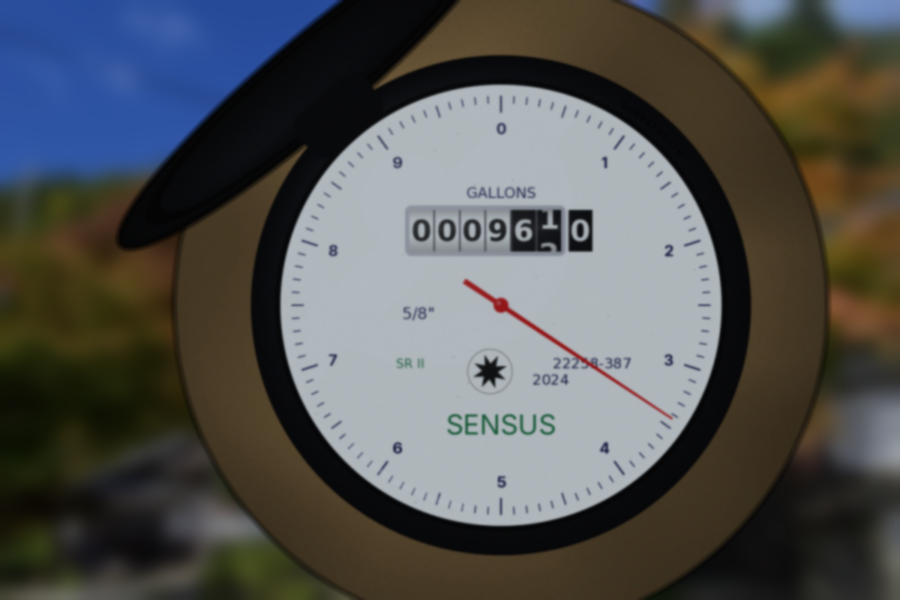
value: 9613.4 (gal)
